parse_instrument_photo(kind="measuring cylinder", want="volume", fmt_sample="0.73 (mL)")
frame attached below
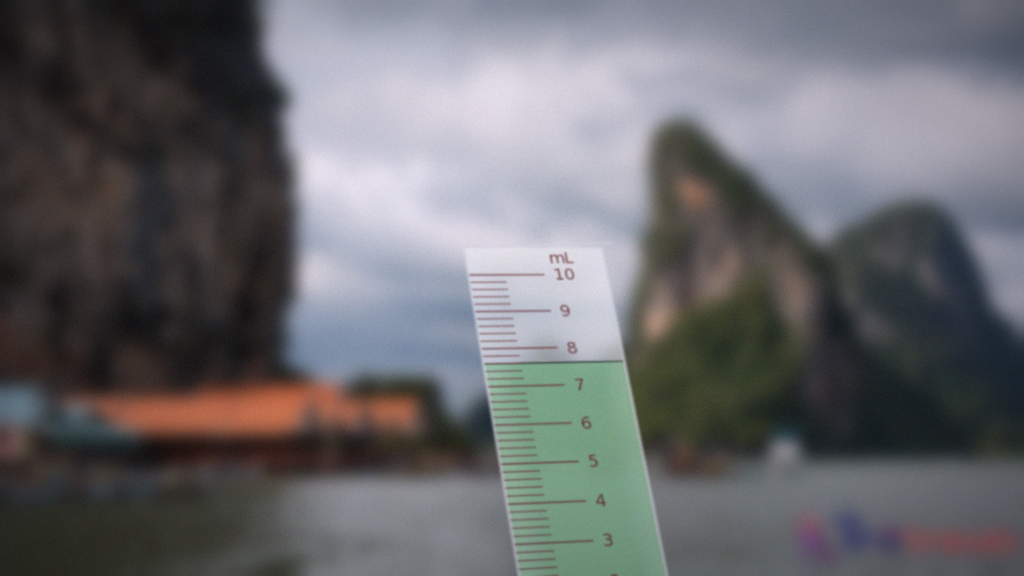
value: 7.6 (mL)
